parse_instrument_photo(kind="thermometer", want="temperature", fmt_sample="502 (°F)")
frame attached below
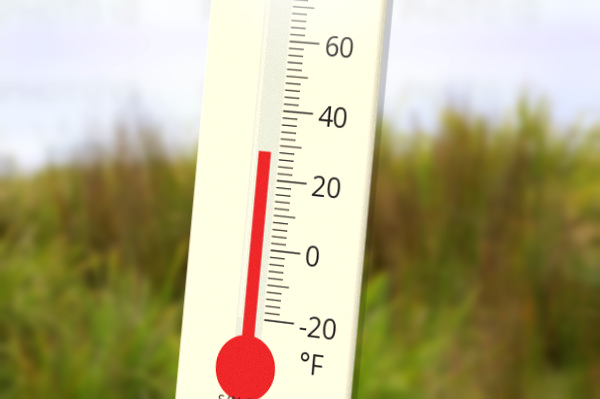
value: 28 (°F)
